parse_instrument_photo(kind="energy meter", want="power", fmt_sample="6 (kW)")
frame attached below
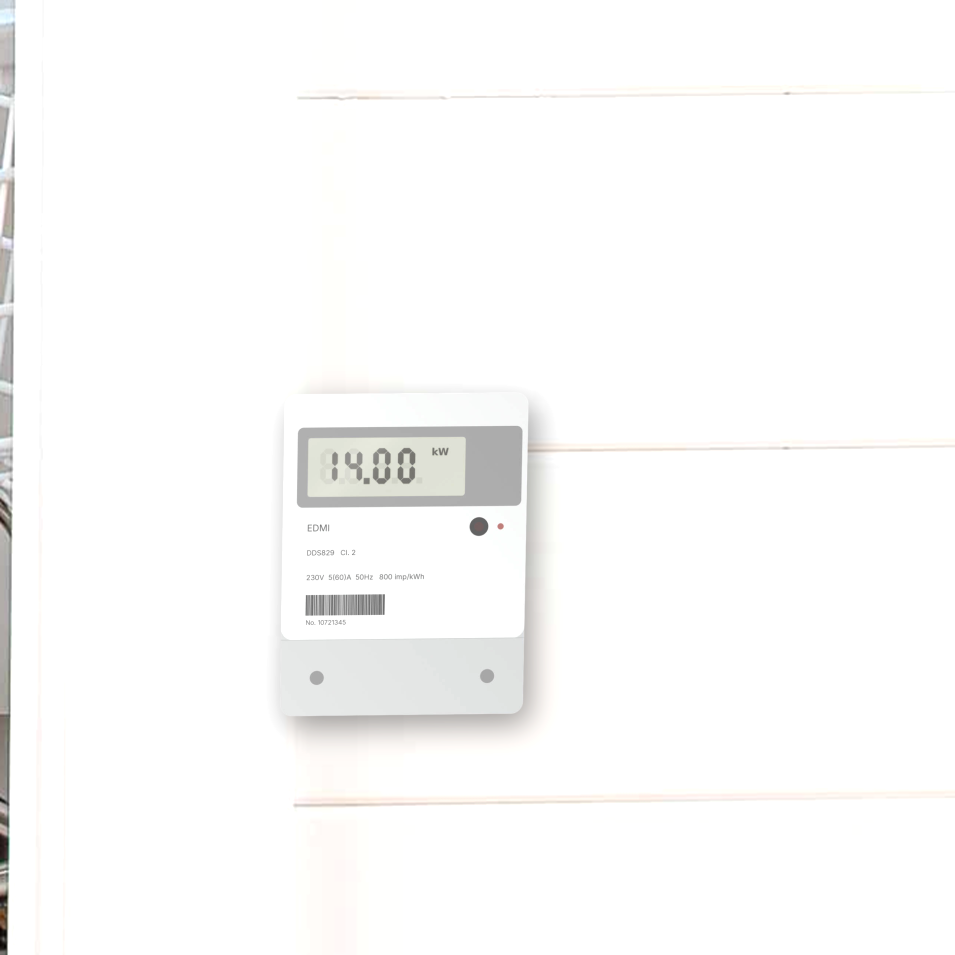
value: 14.00 (kW)
